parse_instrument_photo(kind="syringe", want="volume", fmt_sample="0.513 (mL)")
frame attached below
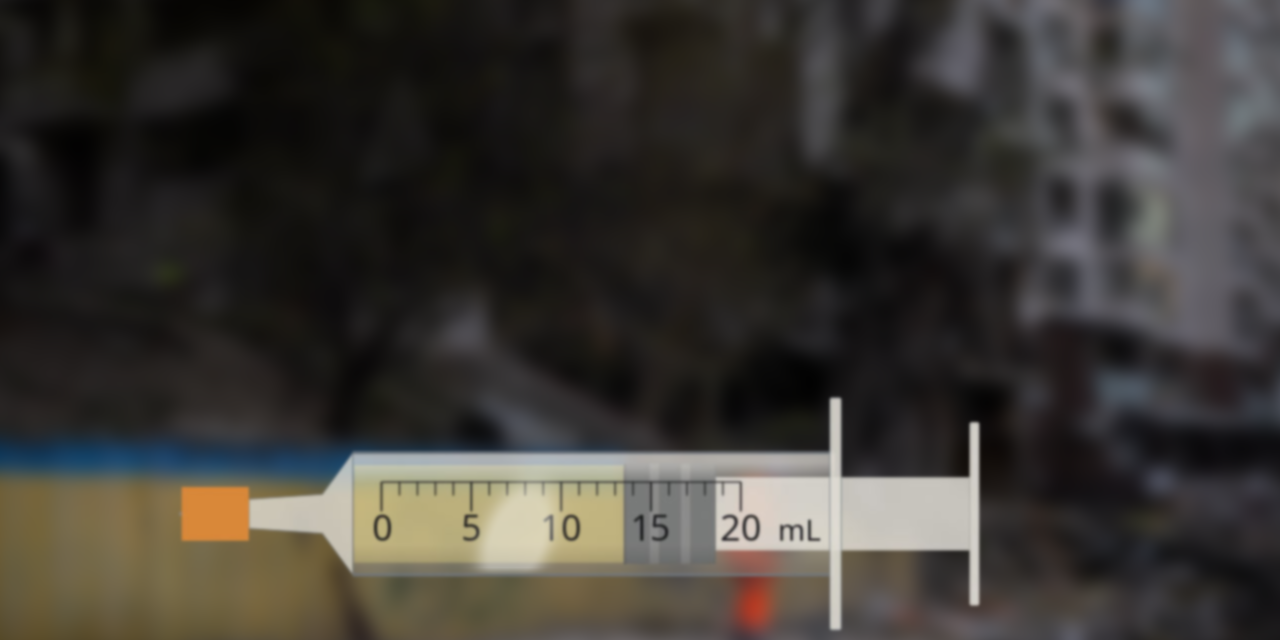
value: 13.5 (mL)
